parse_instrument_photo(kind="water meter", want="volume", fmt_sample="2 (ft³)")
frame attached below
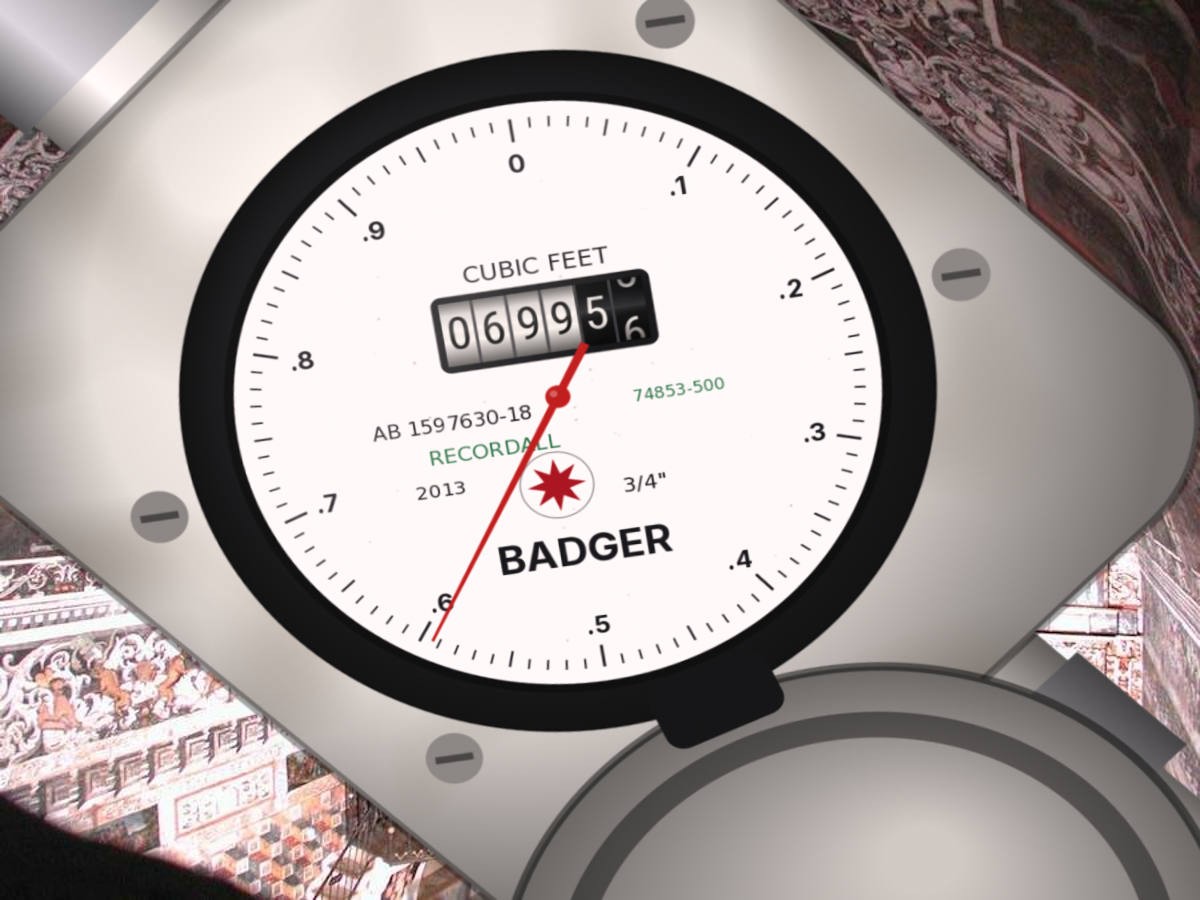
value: 69955.59 (ft³)
